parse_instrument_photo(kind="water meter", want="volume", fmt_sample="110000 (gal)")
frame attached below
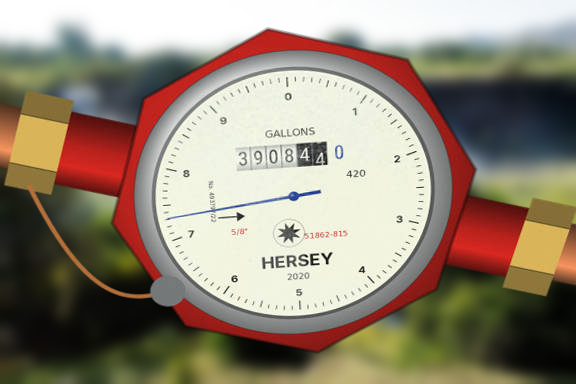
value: 3908437.3 (gal)
